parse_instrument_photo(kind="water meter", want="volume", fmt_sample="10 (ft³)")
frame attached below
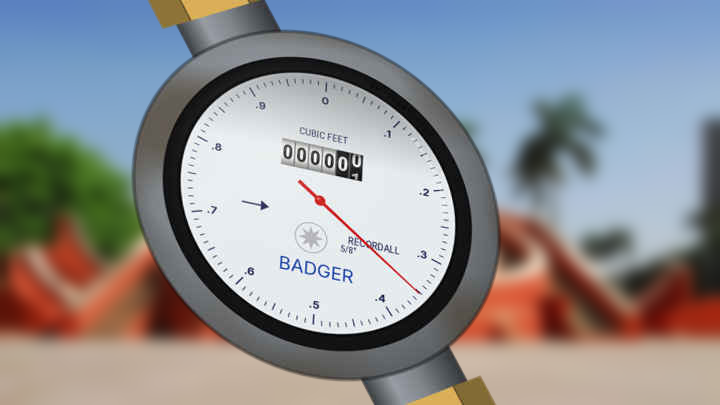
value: 0.35 (ft³)
